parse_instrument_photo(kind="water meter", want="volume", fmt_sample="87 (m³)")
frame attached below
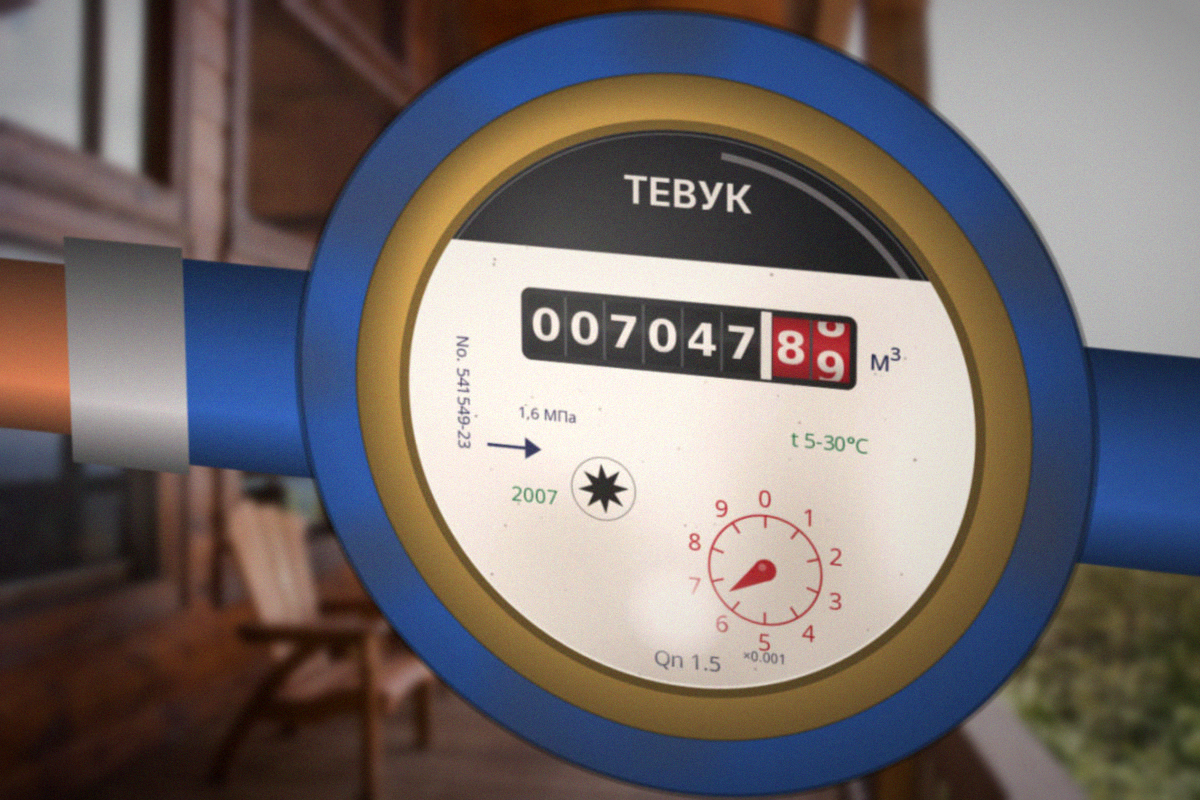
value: 7047.886 (m³)
